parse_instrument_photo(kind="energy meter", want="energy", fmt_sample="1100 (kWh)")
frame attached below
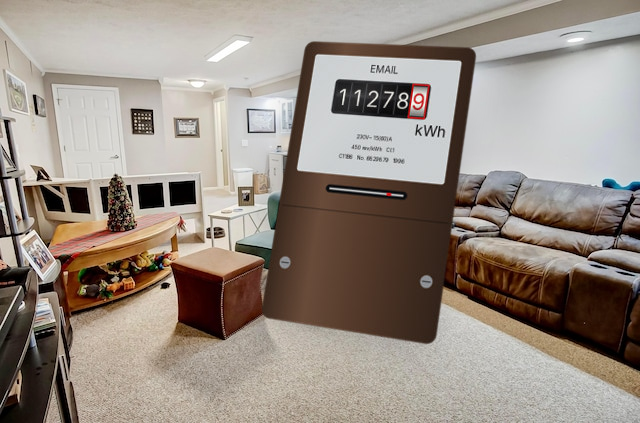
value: 11278.9 (kWh)
